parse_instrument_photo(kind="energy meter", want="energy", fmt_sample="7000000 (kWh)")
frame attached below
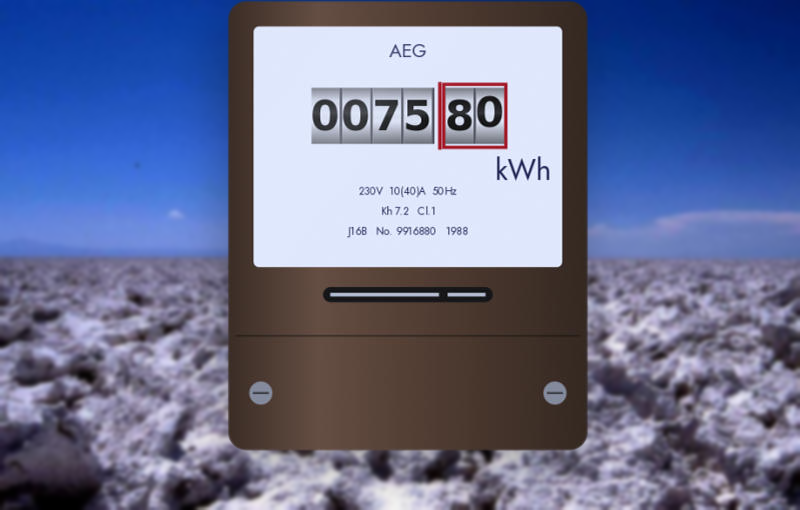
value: 75.80 (kWh)
